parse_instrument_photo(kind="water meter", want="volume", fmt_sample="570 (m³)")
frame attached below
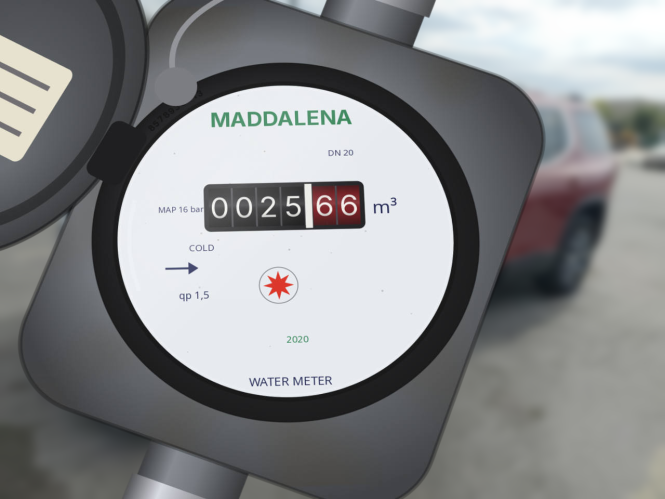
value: 25.66 (m³)
